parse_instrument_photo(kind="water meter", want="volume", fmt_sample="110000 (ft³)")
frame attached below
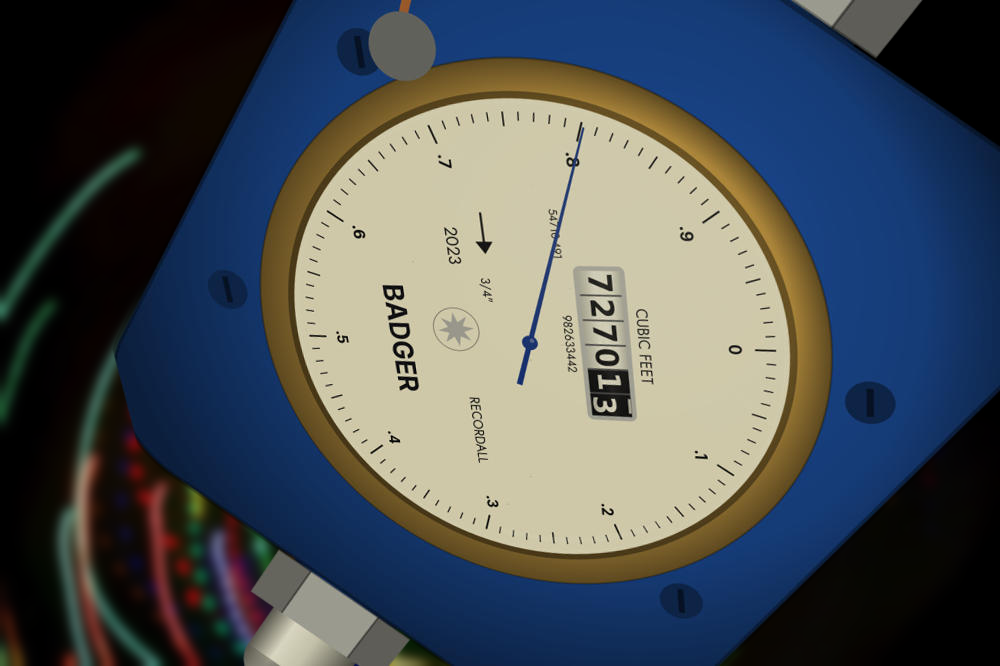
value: 727012.80 (ft³)
